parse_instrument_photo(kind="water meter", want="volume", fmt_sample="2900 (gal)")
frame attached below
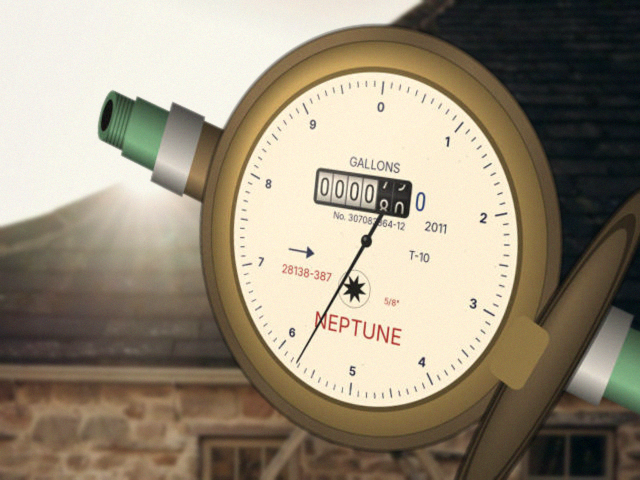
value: 795.7 (gal)
